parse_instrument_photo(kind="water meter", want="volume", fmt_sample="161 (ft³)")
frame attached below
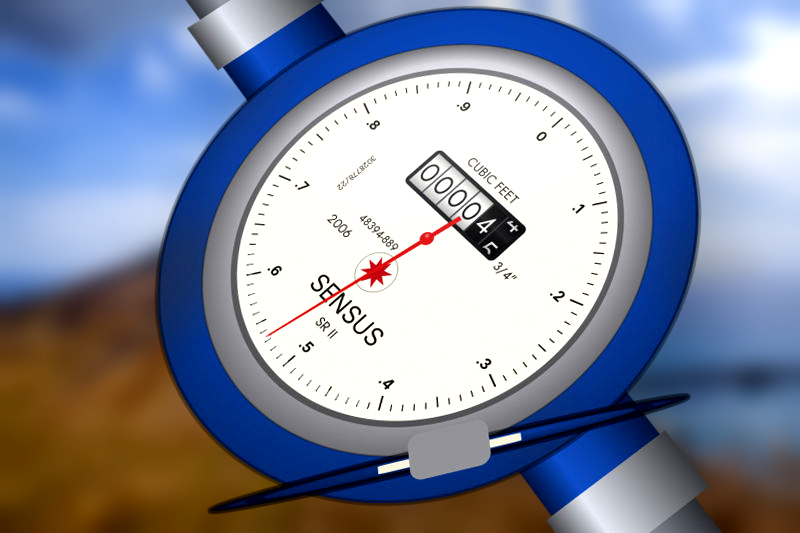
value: 44.53 (ft³)
